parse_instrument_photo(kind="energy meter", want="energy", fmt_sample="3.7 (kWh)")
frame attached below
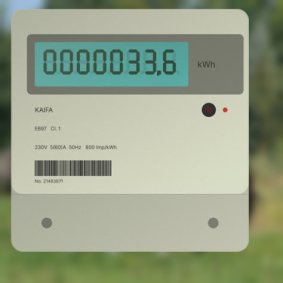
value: 33.6 (kWh)
